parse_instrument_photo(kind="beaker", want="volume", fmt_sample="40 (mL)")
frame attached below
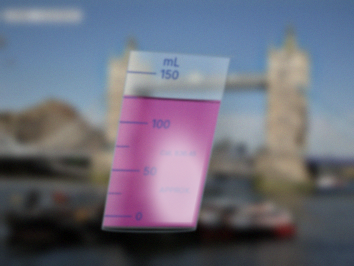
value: 125 (mL)
